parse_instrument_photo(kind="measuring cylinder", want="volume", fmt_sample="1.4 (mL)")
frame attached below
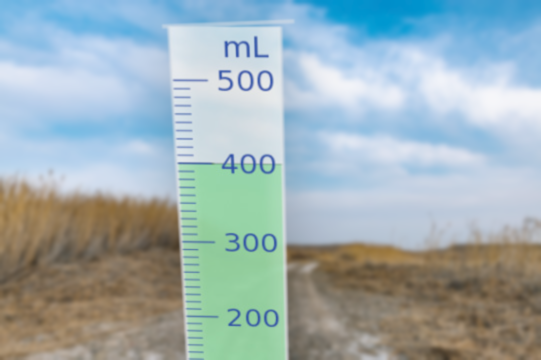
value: 400 (mL)
